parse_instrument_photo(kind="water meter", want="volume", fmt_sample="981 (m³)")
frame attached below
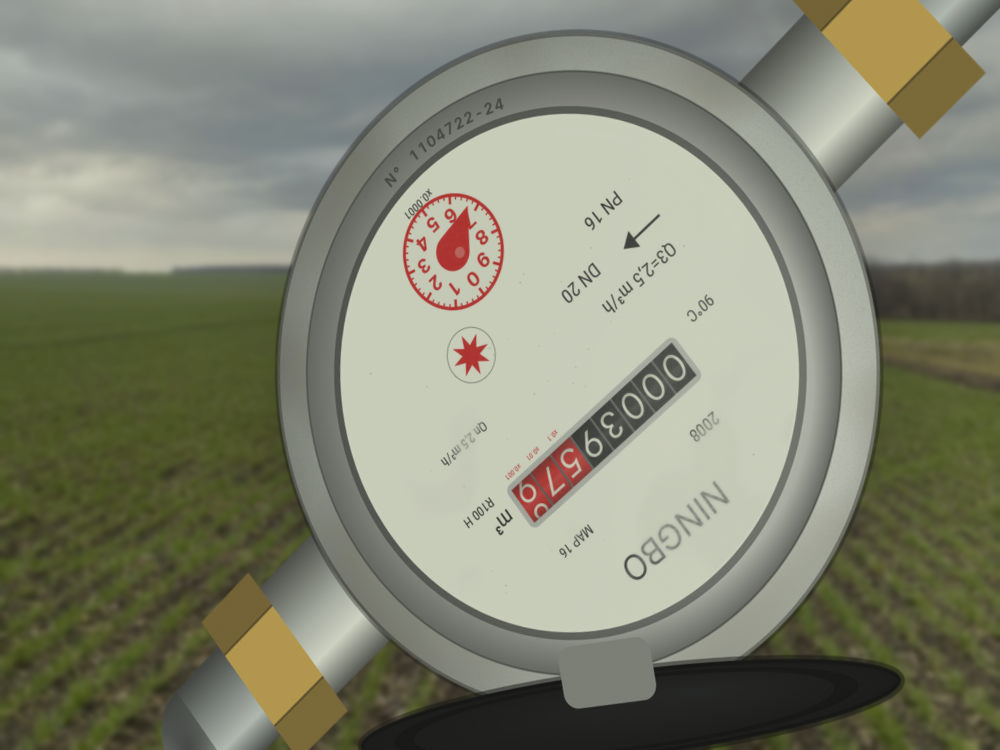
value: 39.5786 (m³)
